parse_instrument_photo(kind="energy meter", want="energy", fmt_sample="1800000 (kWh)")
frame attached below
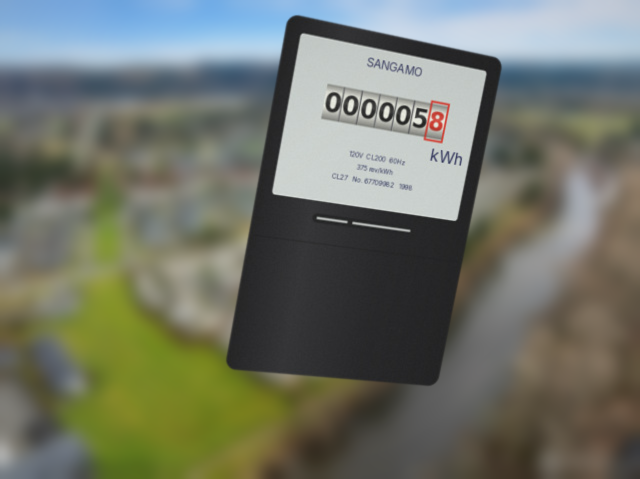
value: 5.8 (kWh)
